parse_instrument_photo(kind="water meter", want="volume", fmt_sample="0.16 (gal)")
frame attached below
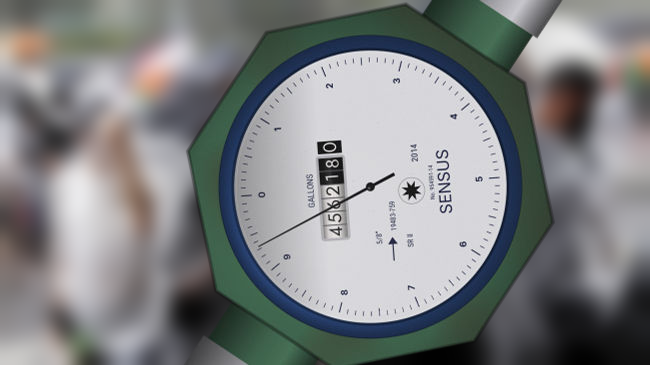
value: 4562179.3 (gal)
